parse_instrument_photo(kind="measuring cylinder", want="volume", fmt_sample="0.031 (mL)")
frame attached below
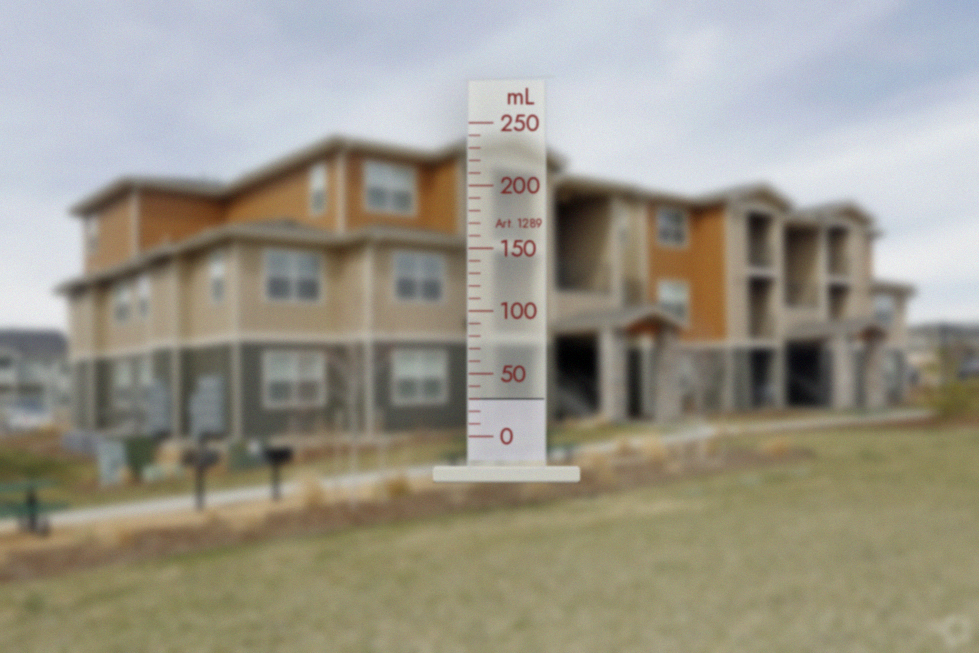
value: 30 (mL)
